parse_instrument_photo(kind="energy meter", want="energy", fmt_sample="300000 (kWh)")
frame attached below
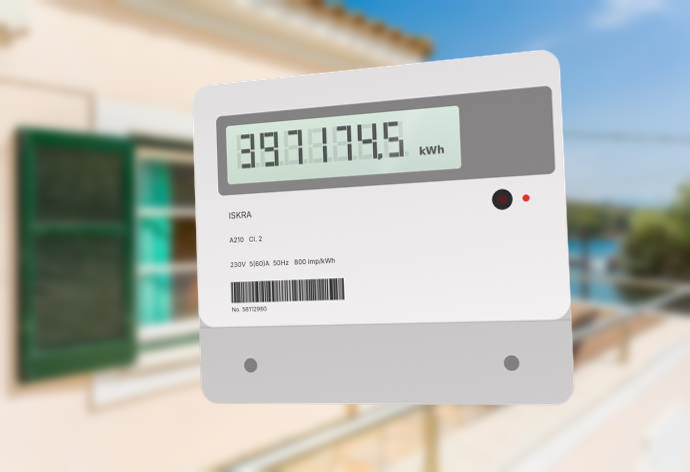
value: 397174.5 (kWh)
